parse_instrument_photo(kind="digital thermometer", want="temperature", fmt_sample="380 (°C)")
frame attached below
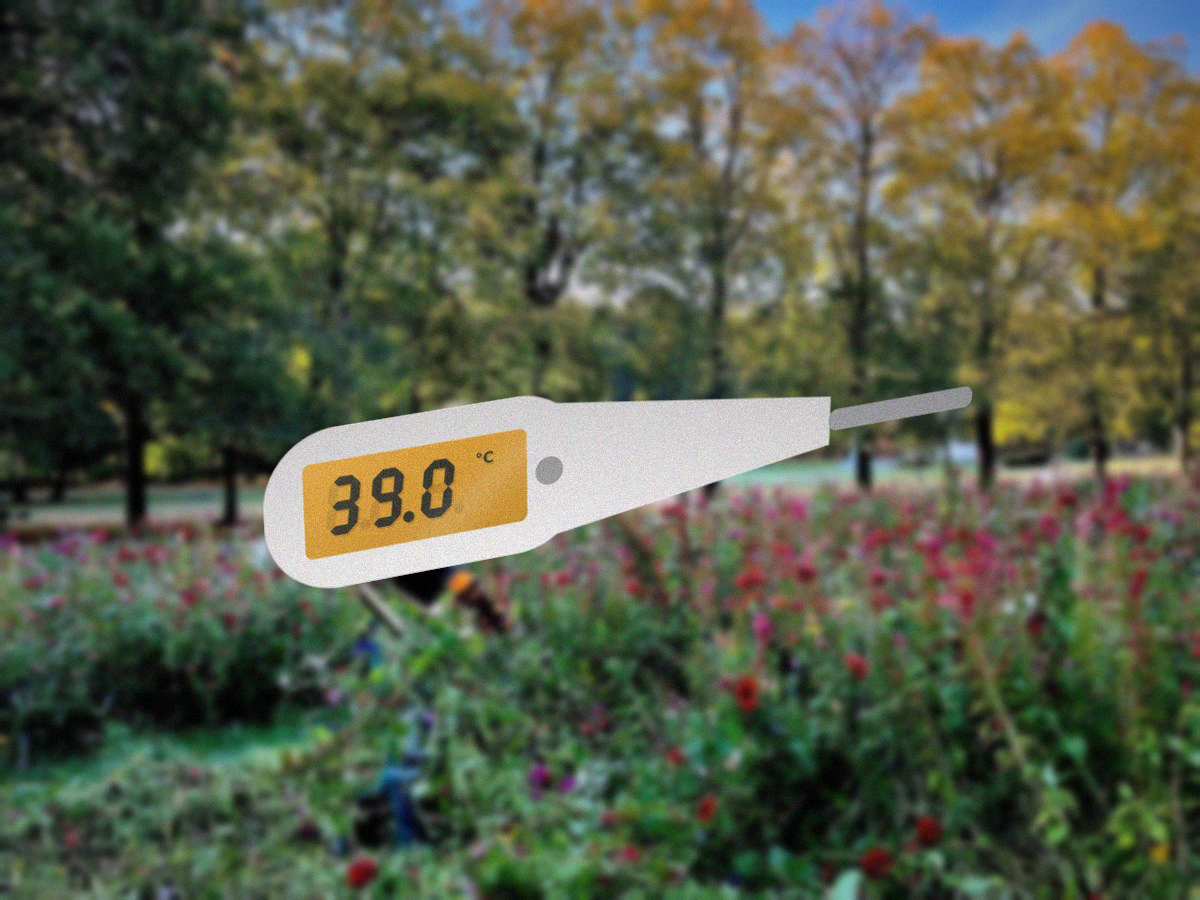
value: 39.0 (°C)
